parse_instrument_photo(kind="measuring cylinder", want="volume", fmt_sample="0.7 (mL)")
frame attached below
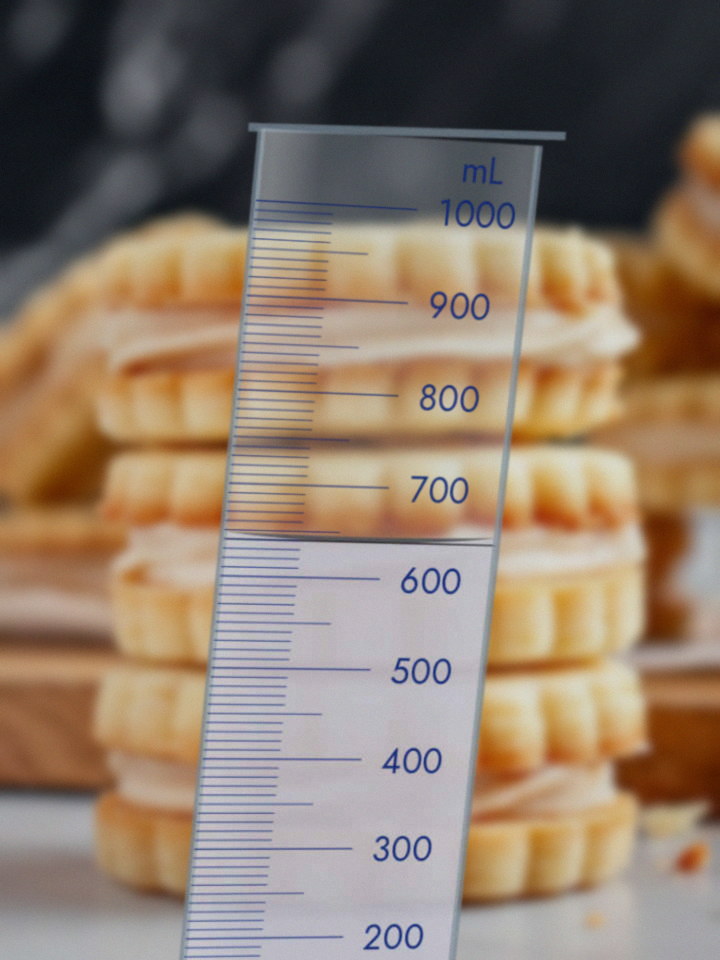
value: 640 (mL)
